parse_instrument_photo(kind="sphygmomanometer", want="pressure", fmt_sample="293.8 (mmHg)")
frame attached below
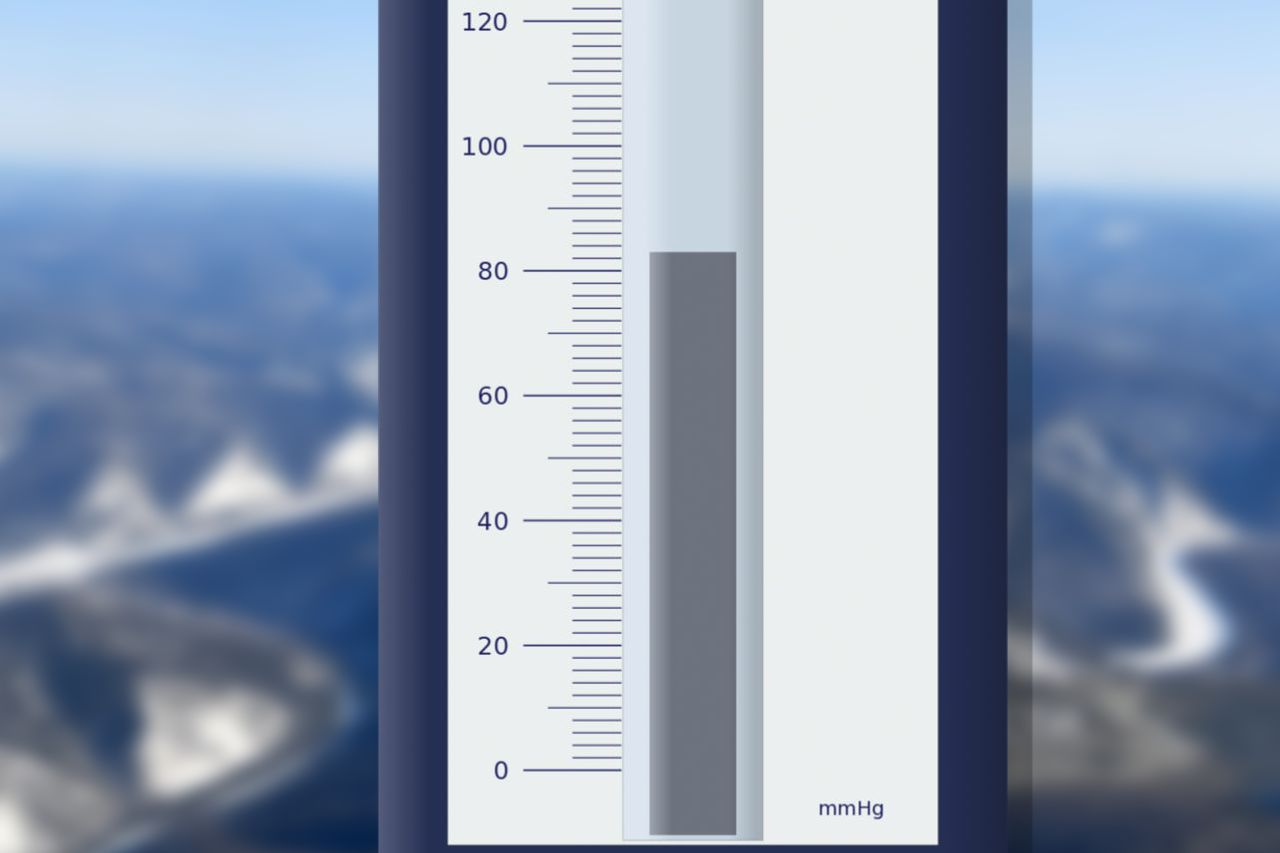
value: 83 (mmHg)
